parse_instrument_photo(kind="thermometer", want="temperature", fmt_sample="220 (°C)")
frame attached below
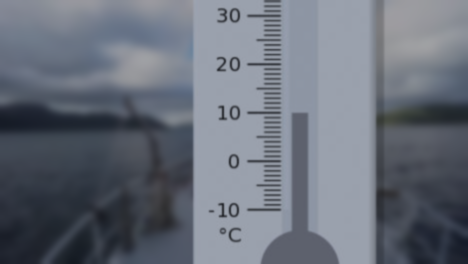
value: 10 (°C)
